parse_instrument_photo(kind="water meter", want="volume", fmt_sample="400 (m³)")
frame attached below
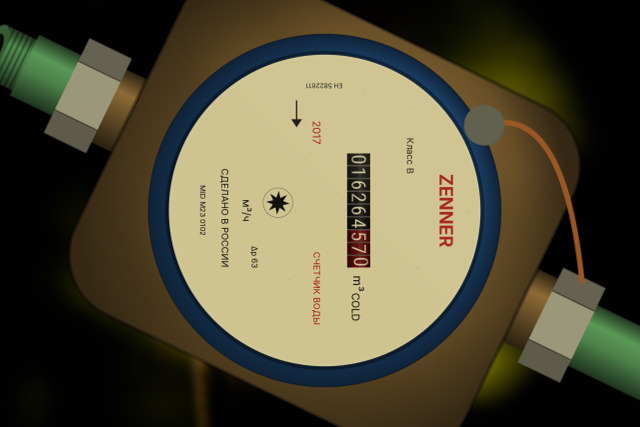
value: 16264.570 (m³)
